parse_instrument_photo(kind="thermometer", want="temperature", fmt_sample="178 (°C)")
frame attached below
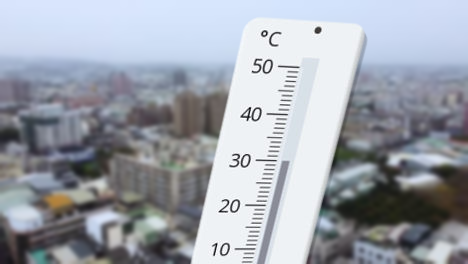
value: 30 (°C)
